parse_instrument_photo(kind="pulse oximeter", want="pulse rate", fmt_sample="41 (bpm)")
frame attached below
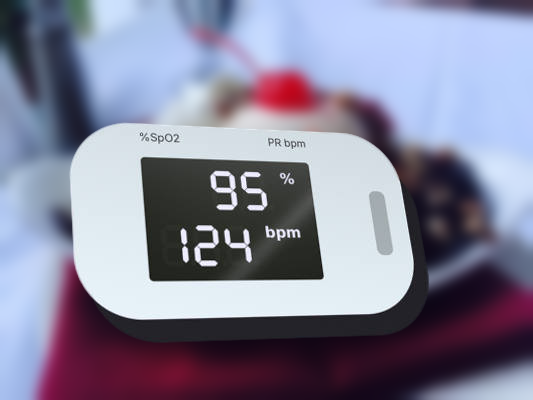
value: 124 (bpm)
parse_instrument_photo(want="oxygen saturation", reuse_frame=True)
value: 95 (%)
